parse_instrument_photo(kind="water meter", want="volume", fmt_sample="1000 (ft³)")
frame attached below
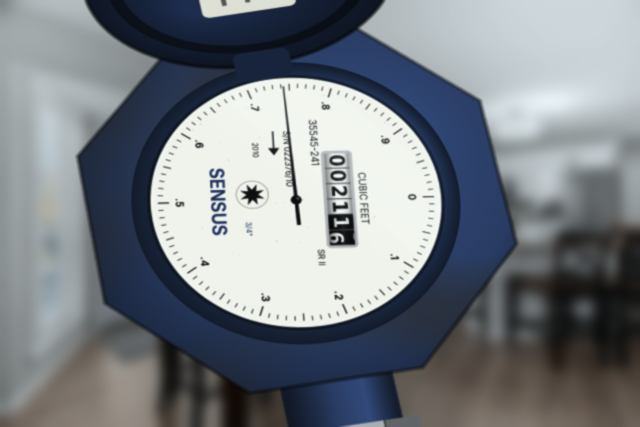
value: 2115.74 (ft³)
